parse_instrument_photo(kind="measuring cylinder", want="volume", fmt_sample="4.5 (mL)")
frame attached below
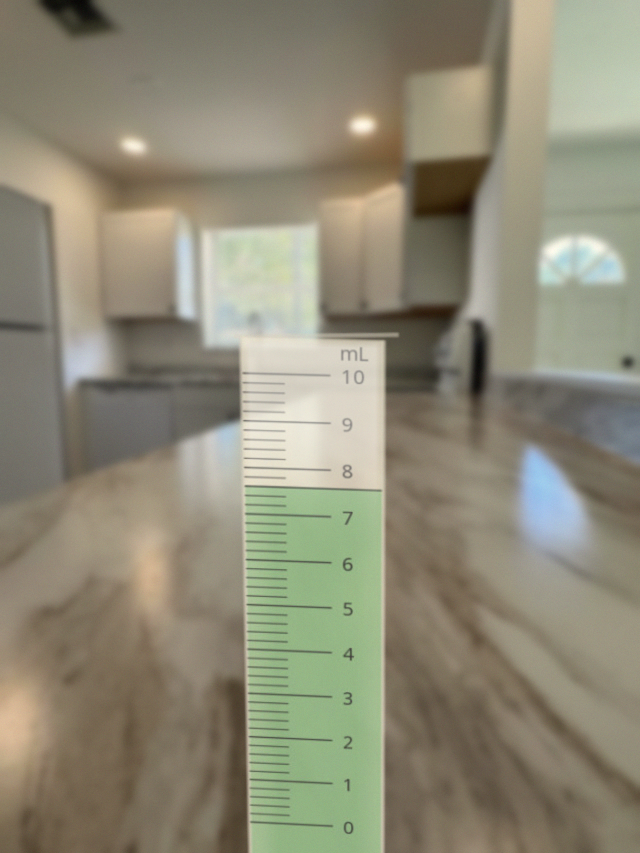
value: 7.6 (mL)
